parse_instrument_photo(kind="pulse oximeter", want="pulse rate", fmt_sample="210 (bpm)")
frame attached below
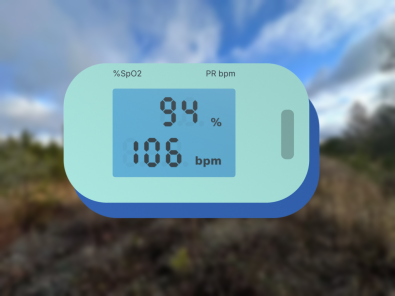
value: 106 (bpm)
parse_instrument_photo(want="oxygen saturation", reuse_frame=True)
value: 94 (%)
